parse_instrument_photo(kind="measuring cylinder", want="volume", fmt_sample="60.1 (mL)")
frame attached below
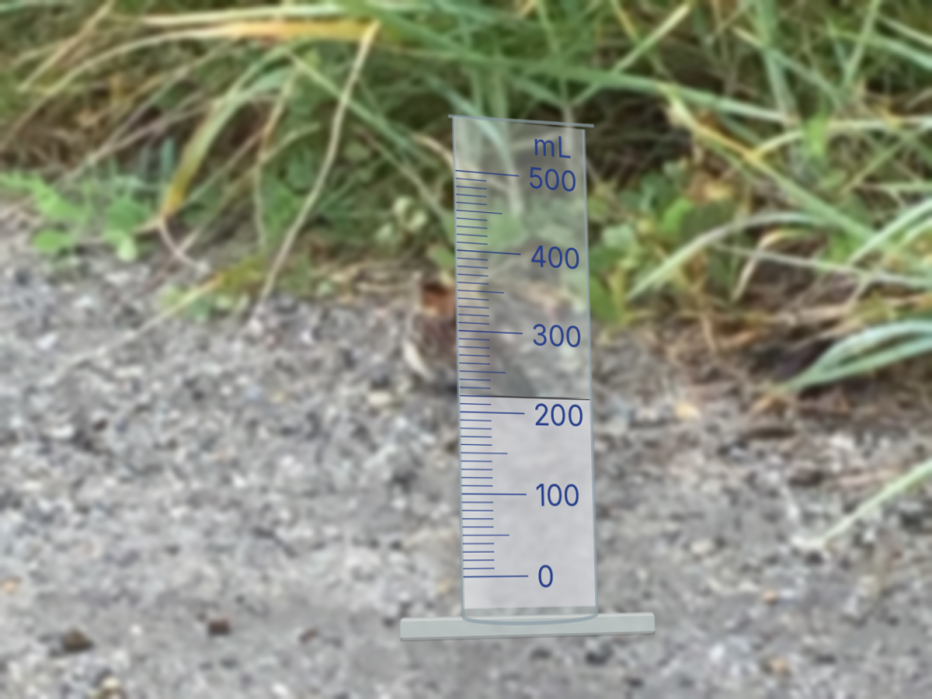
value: 220 (mL)
